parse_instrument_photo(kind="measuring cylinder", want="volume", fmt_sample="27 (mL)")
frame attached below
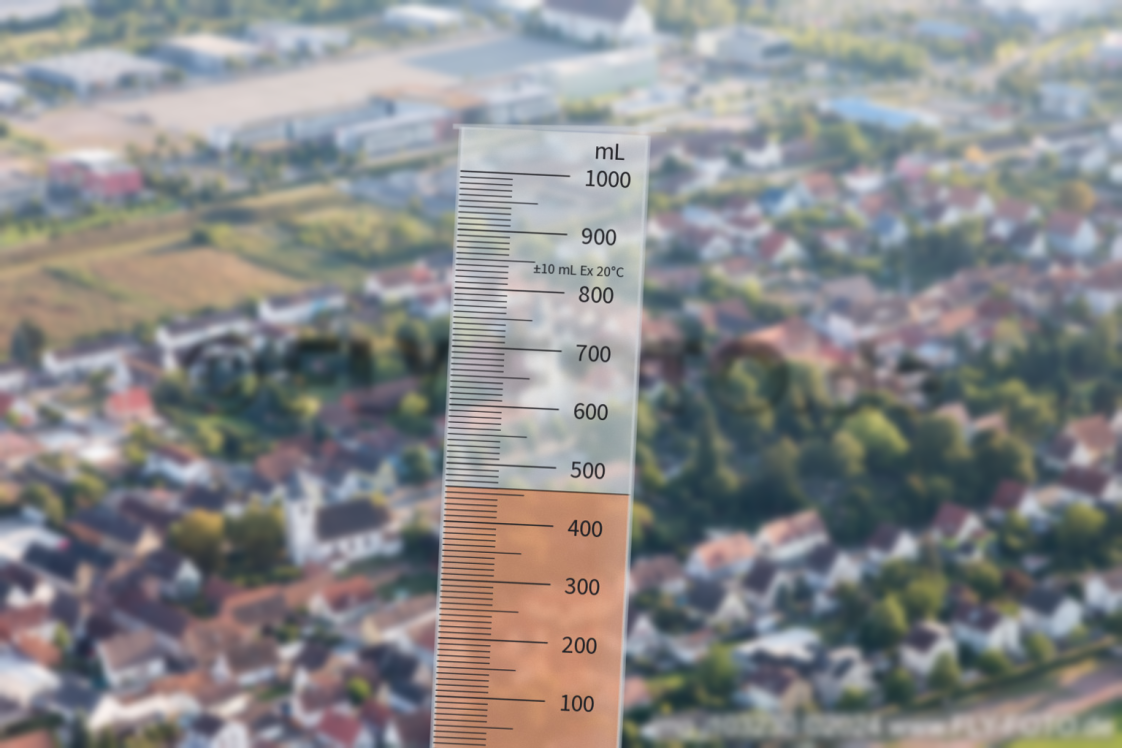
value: 460 (mL)
